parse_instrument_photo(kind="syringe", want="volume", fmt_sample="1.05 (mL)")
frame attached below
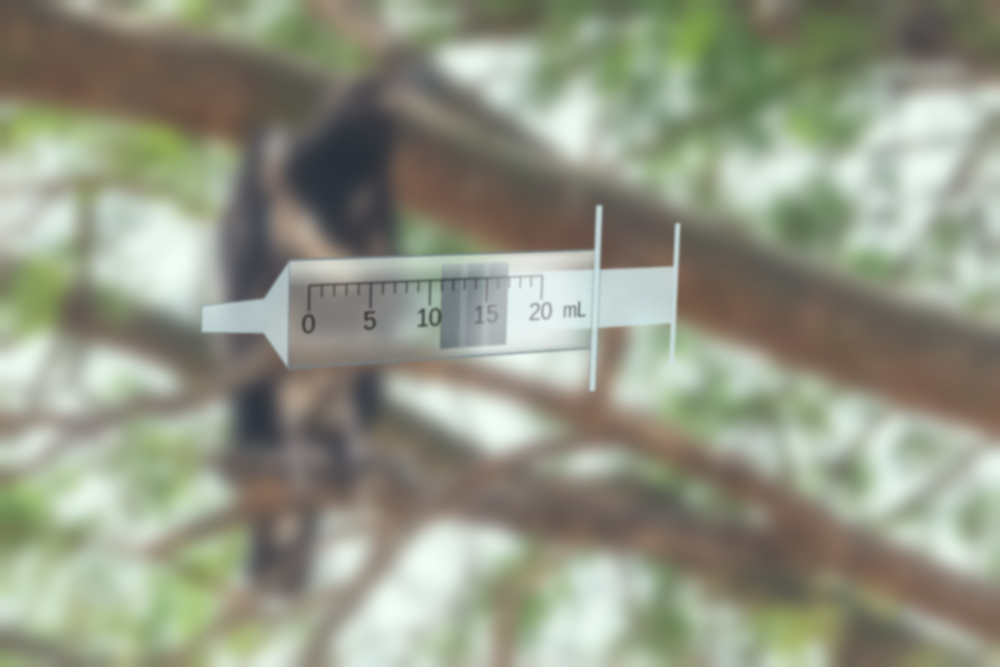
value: 11 (mL)
